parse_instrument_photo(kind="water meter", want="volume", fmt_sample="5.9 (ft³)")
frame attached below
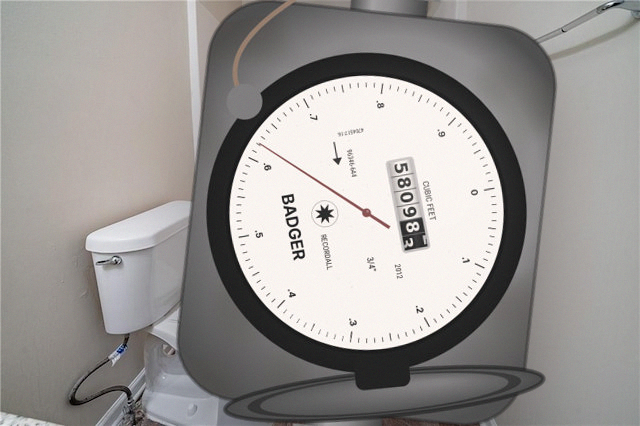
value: 580982.62 (ft³)
